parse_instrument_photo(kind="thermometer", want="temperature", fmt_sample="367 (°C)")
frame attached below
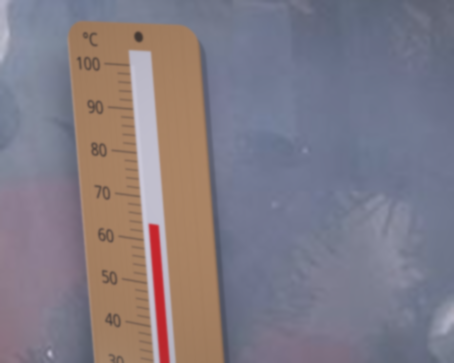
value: 64 (°C)
